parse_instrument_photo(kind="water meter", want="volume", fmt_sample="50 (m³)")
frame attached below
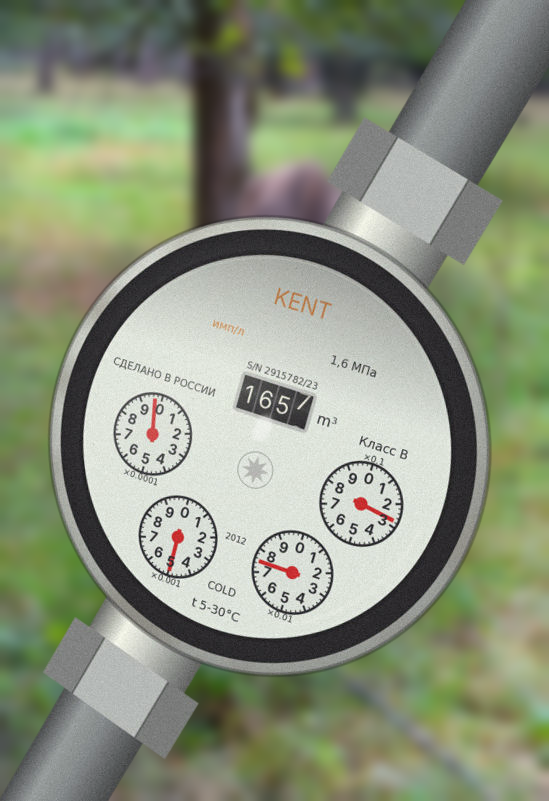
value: 1657.2749 (m³)
